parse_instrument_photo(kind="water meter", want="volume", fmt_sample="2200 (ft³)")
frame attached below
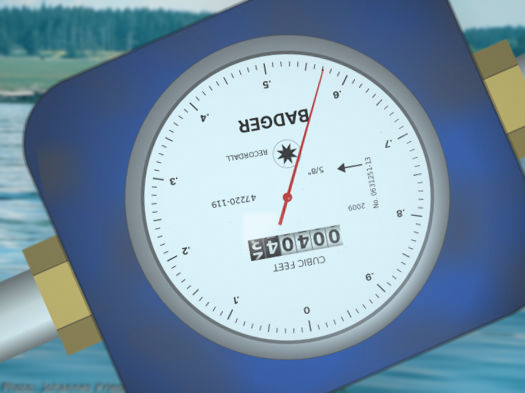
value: 4042.57 (ft³)
